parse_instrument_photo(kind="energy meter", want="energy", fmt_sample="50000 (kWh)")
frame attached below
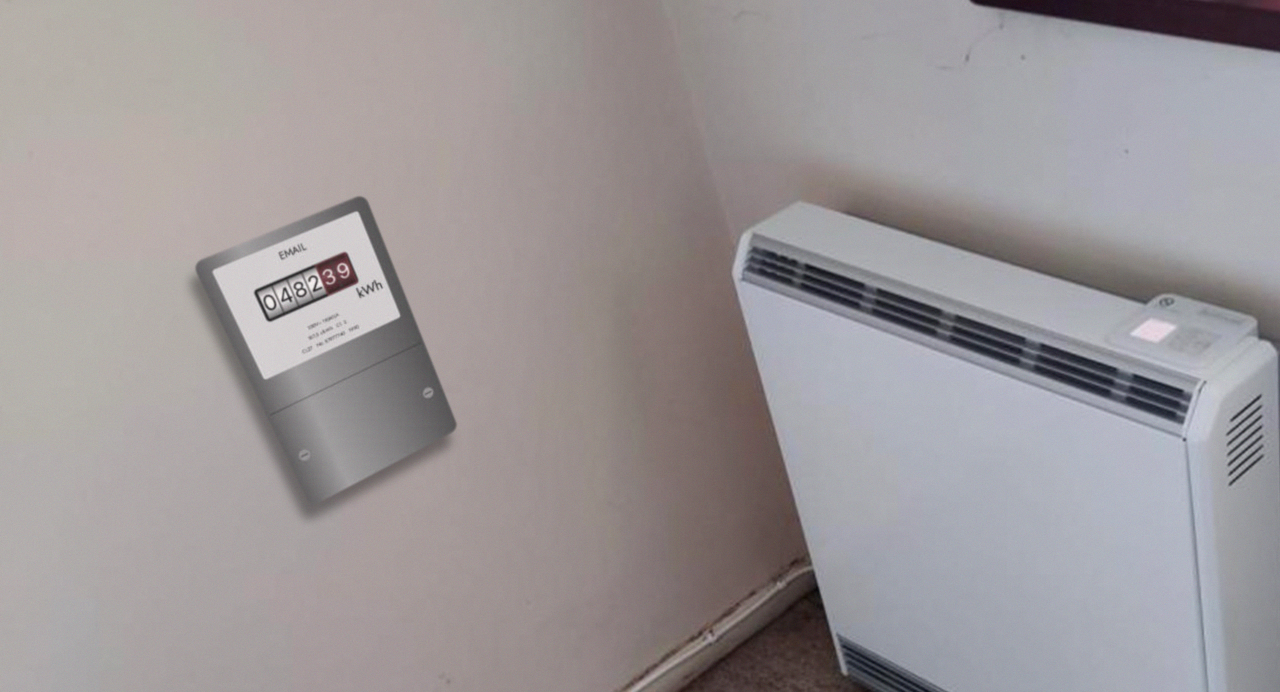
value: 482.39 (kWh)
